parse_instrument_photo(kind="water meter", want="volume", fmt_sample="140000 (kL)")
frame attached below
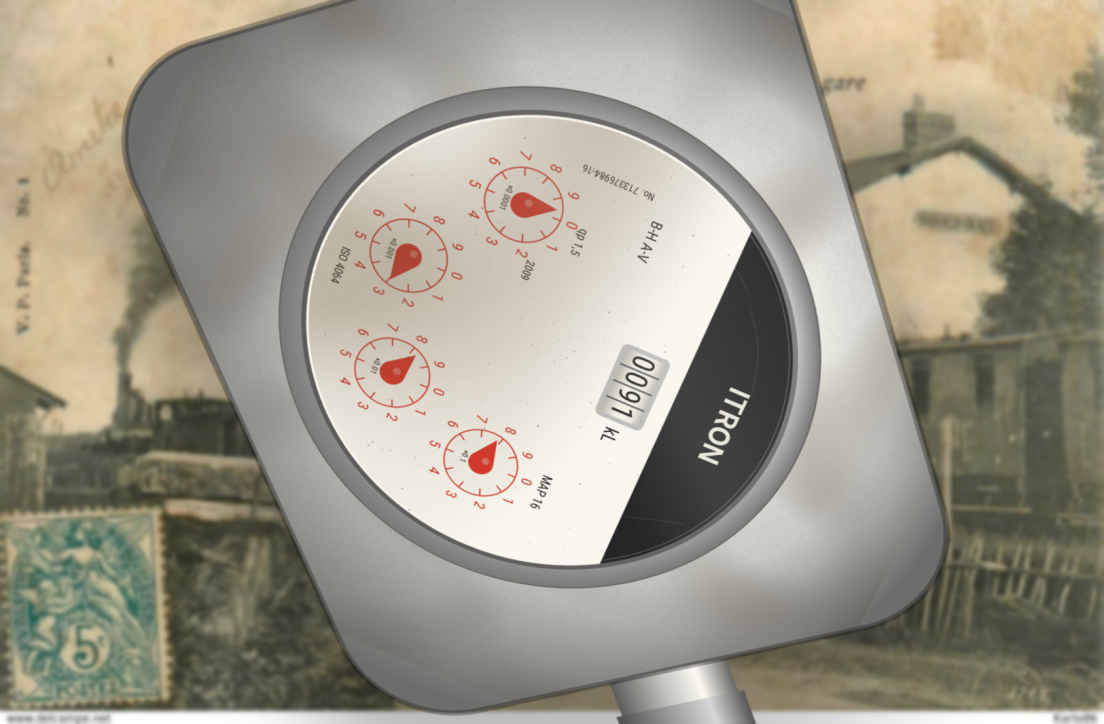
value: 91.7829 (kL)
